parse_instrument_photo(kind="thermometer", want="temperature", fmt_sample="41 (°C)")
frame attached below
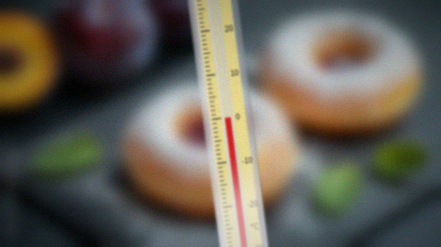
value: 0 (°C)
